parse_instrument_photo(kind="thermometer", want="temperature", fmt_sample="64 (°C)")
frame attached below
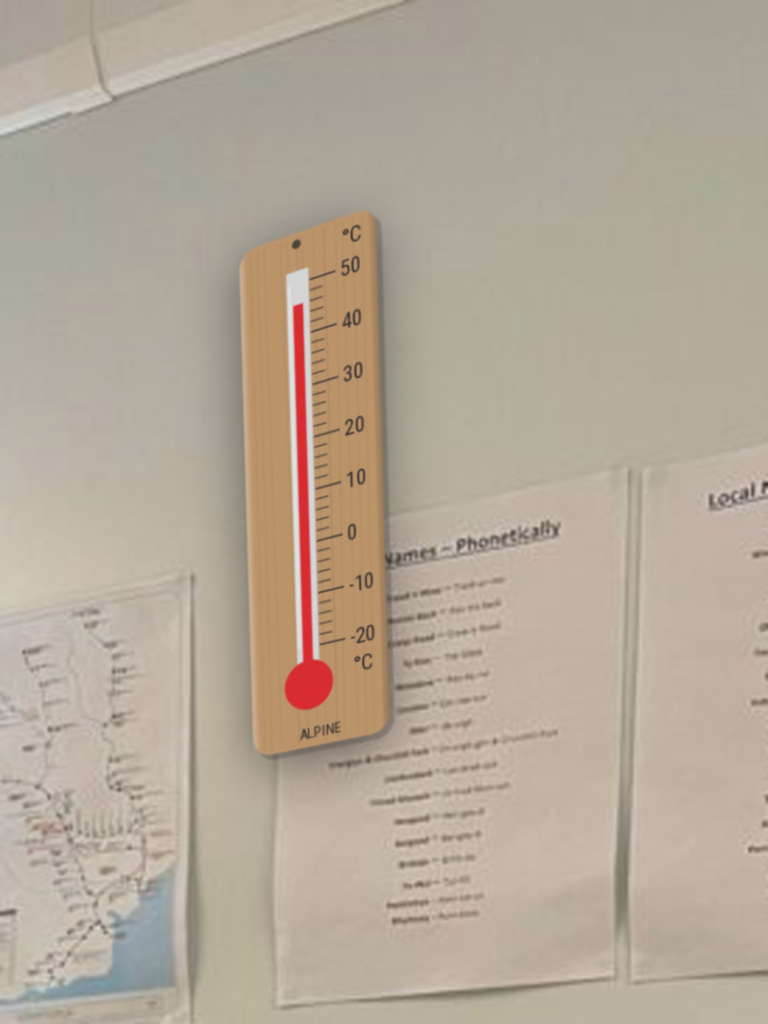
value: 46 (°C)
